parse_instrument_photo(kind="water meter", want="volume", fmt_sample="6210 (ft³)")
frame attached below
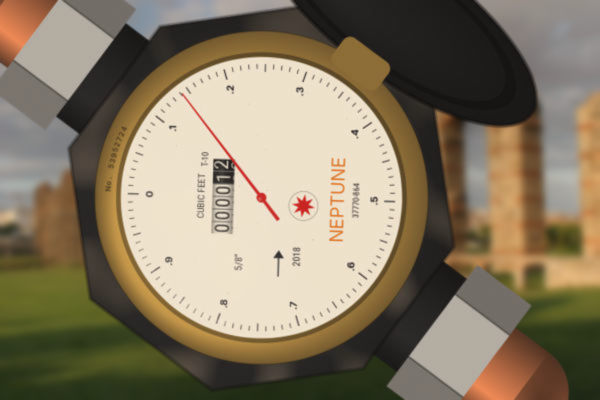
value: 12.14 (ft³)
